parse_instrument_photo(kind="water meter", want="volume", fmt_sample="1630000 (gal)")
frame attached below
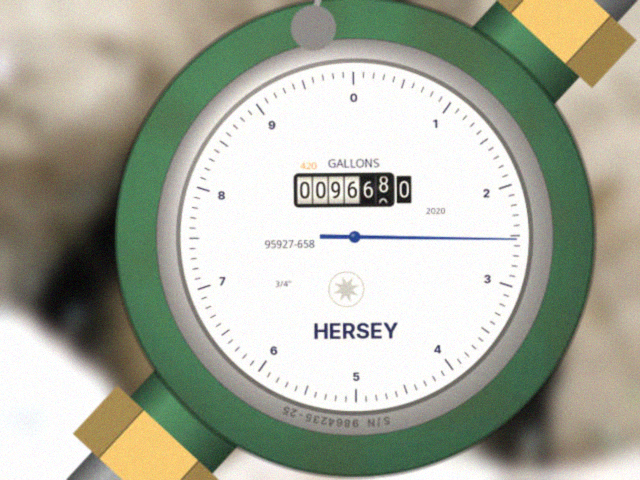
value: 96682.5 (gal)
